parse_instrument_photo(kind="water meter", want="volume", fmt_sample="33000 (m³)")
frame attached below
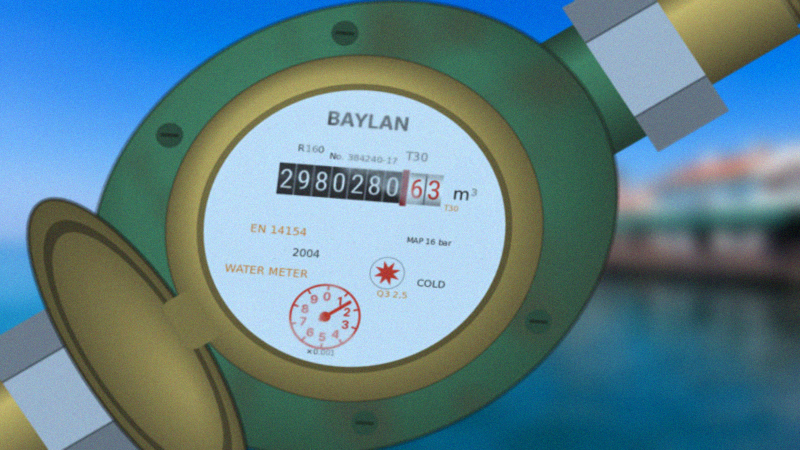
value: 2980280.631 (m³)
